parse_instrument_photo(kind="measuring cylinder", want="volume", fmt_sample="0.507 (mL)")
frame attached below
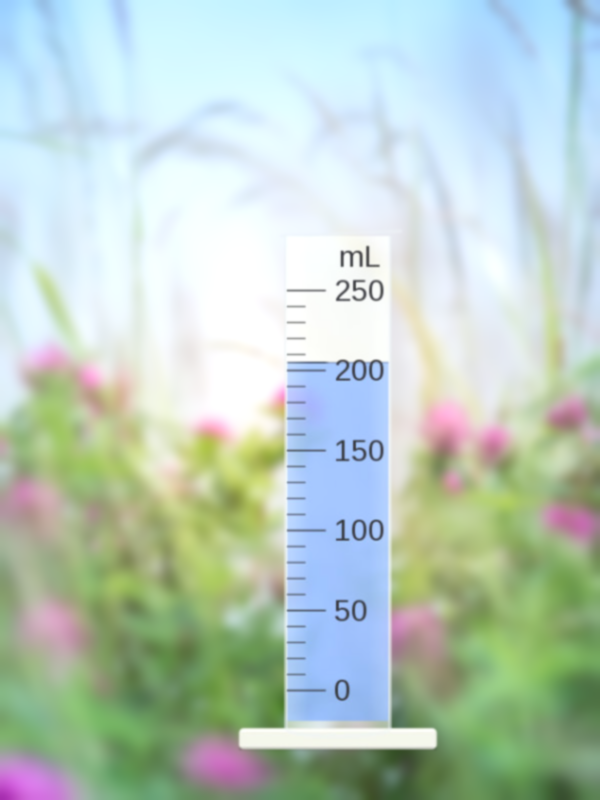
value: 205 (mL)
